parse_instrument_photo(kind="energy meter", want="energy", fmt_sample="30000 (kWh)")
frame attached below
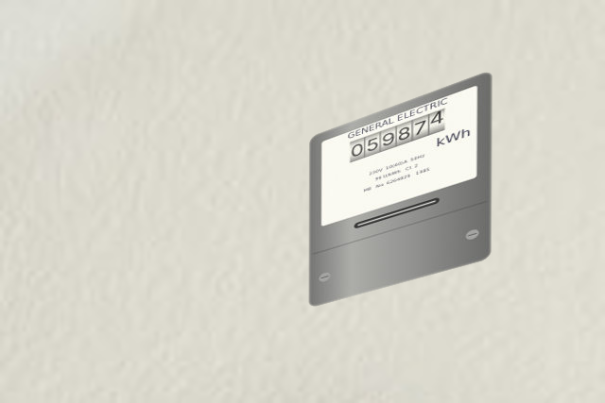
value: 59874 (kWh)
